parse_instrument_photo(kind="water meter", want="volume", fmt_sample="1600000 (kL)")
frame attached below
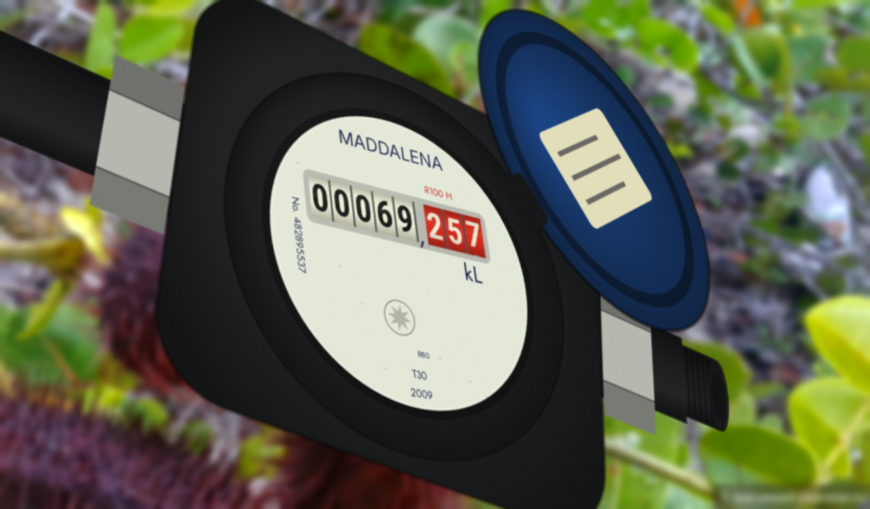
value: 69.257 (kL)
